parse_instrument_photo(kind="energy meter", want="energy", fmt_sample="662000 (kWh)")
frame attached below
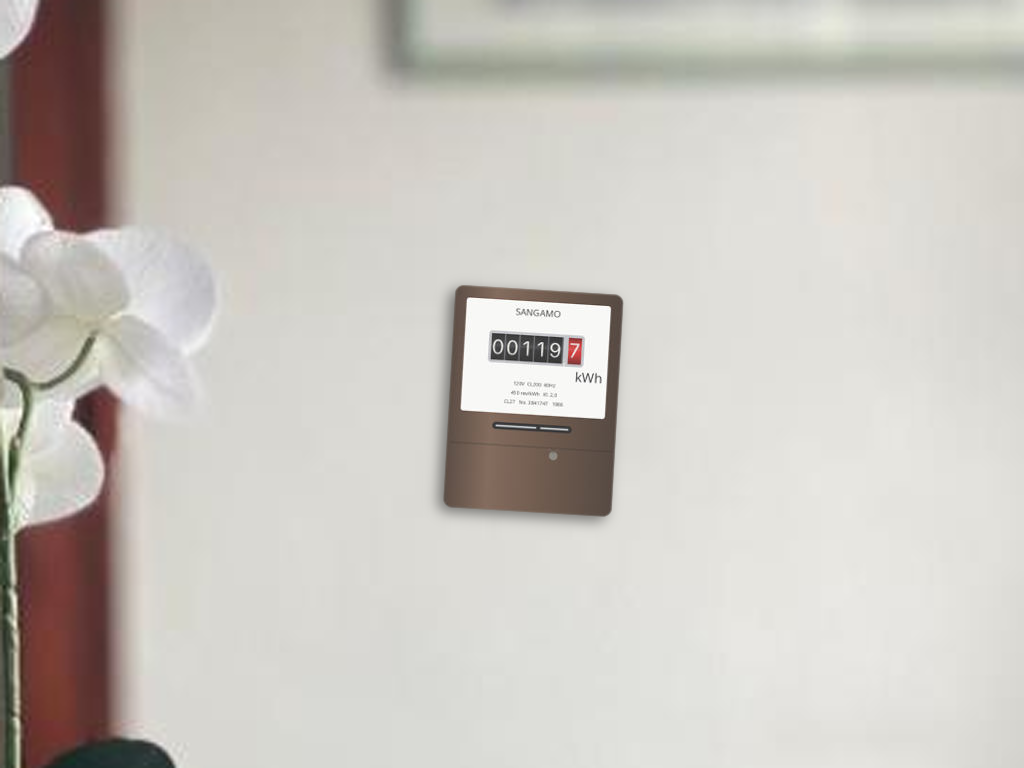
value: 119.7 (kWh)
